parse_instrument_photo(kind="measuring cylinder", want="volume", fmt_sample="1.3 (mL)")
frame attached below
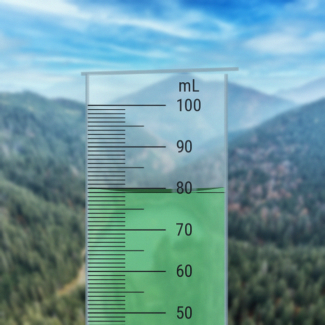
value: 79 (mL)
